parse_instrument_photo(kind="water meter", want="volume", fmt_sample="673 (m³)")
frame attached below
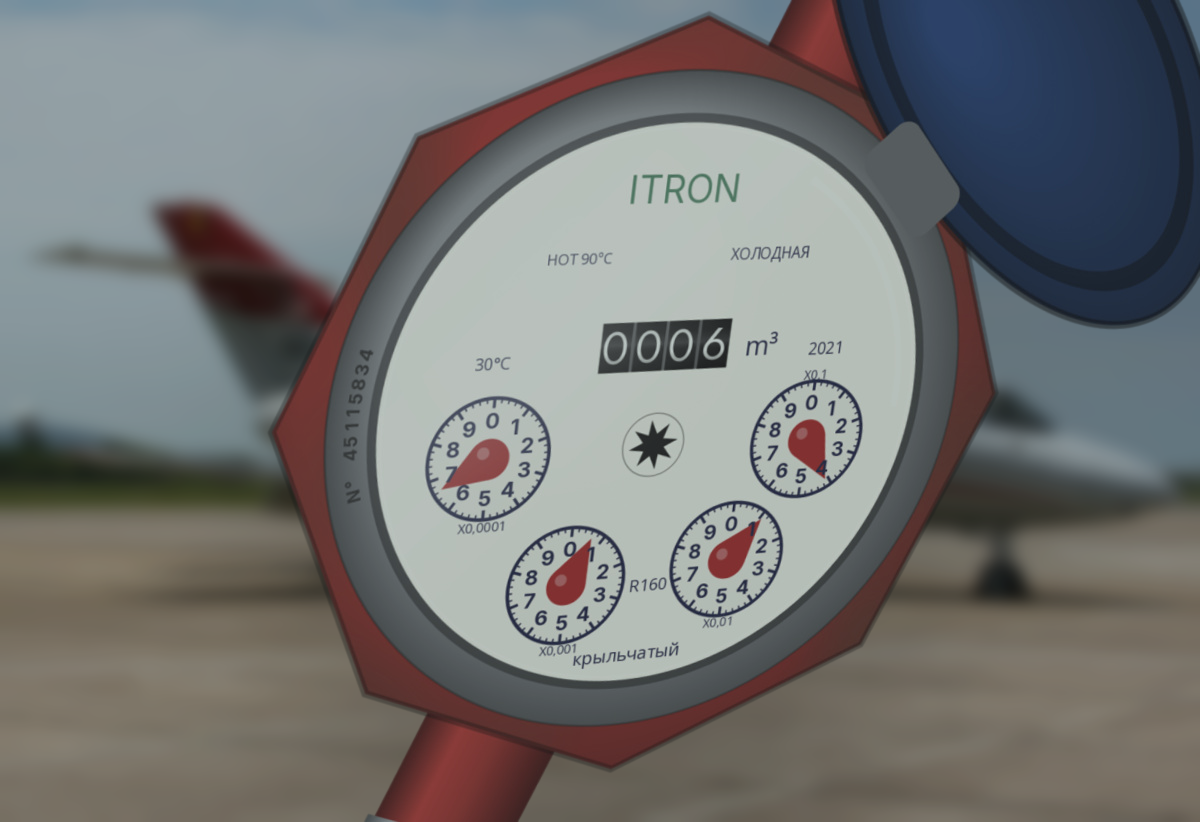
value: 6.4106 (m³)
